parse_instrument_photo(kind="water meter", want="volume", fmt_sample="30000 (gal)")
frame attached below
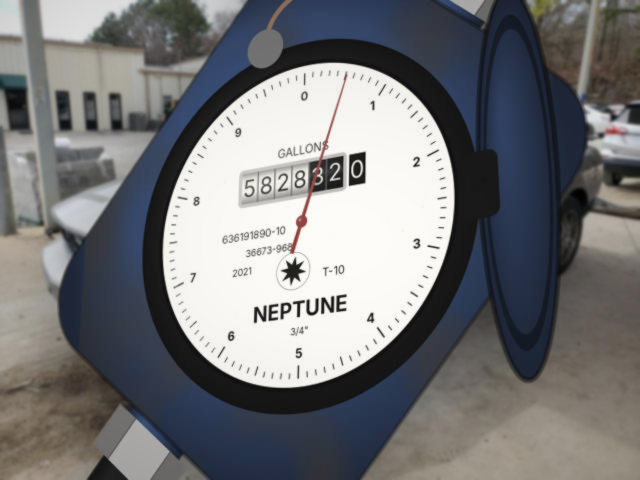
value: 5828320.5 (gal)
